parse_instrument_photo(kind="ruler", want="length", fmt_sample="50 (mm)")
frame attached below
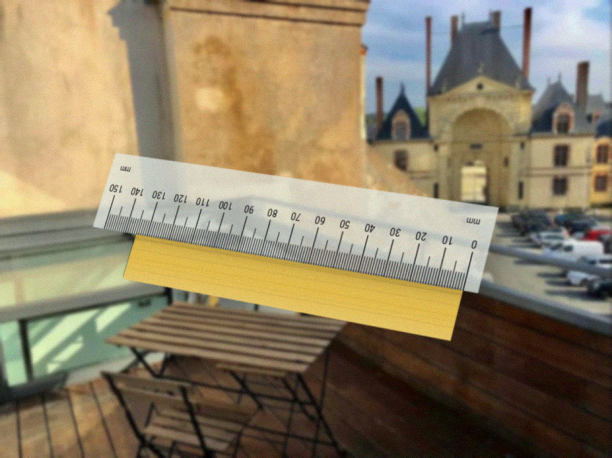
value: 135 (mm)
